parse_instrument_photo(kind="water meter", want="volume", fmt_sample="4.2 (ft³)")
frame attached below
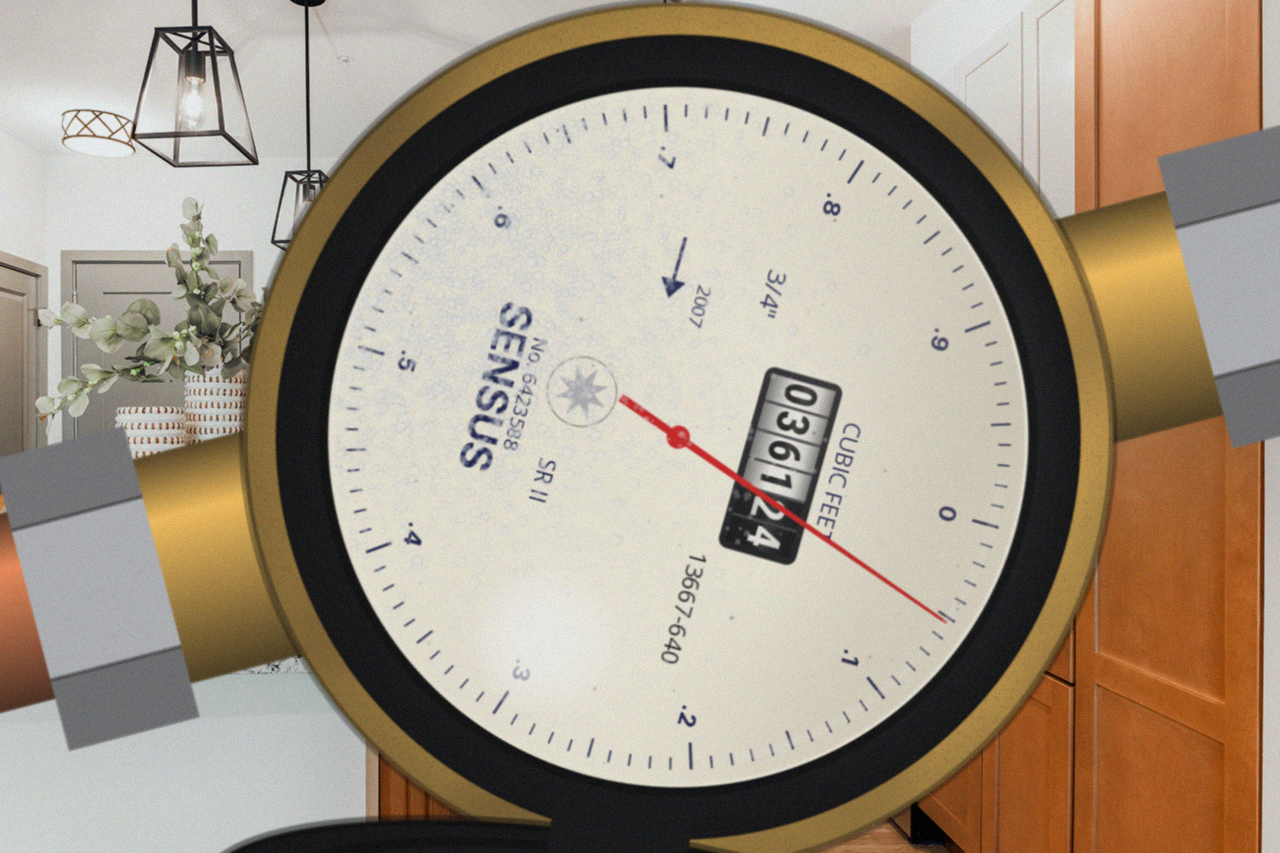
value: 36124.05 (ft³)
